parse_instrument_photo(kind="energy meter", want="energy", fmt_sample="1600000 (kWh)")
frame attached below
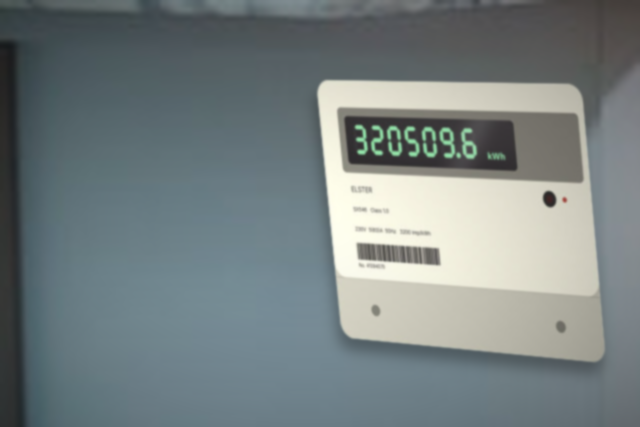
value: 320509.6 (kWh)
